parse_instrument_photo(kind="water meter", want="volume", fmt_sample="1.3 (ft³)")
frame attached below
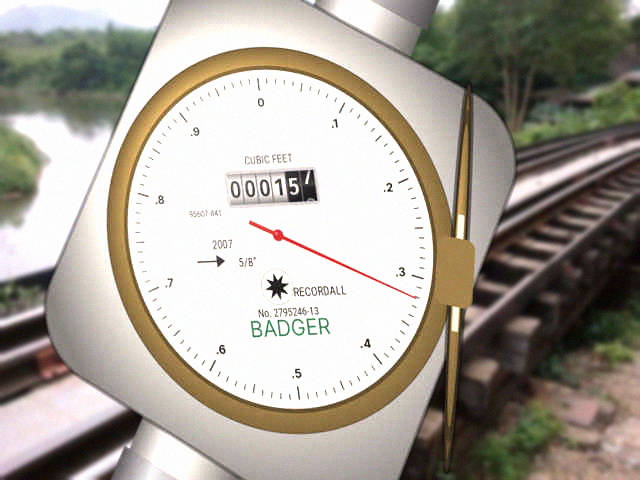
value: 157.32 (ft³)
